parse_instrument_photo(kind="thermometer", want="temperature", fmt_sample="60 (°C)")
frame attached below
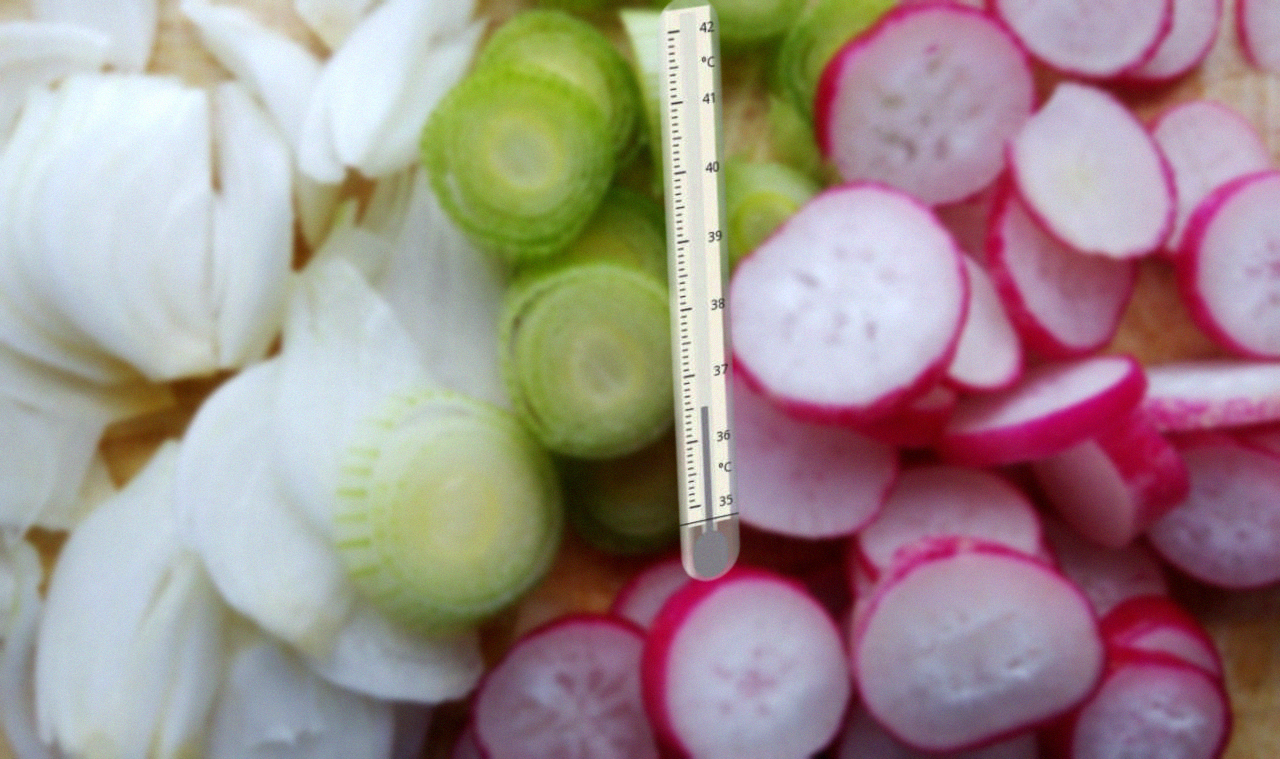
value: 36.5 (°C)
